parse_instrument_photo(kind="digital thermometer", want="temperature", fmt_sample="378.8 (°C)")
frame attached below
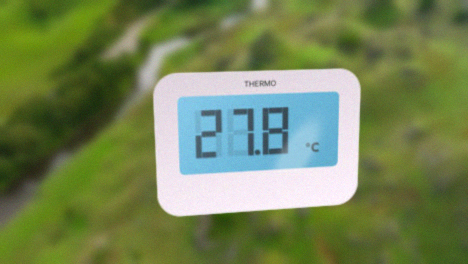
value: 27.8 (°C)
